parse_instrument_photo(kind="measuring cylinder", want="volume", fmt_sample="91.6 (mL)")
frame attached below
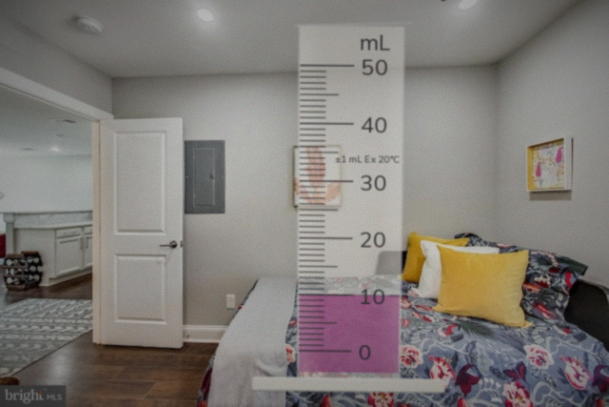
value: 10 (mL)
